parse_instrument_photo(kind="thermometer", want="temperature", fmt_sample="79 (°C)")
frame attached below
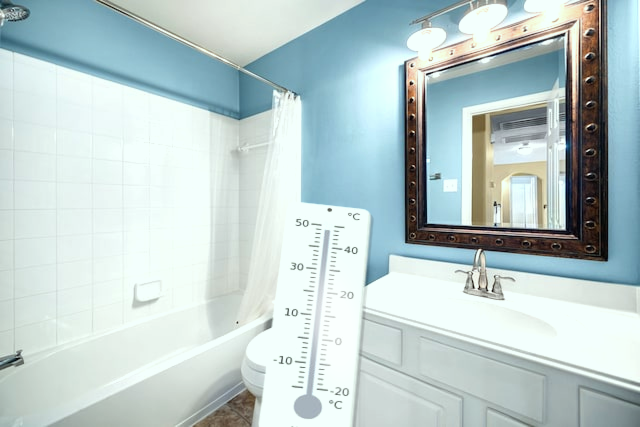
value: 48 (°C)
